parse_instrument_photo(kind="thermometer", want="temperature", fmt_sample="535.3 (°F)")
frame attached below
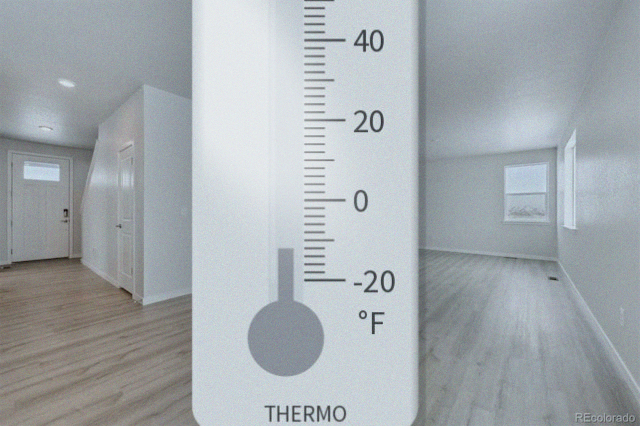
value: -12 (°F)
